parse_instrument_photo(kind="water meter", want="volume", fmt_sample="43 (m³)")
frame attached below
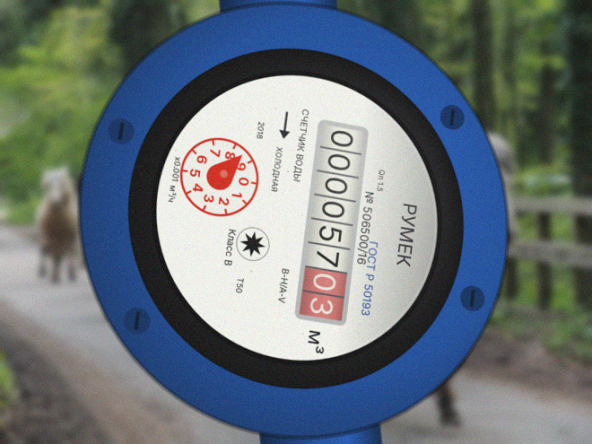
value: 57.038 (m³)
